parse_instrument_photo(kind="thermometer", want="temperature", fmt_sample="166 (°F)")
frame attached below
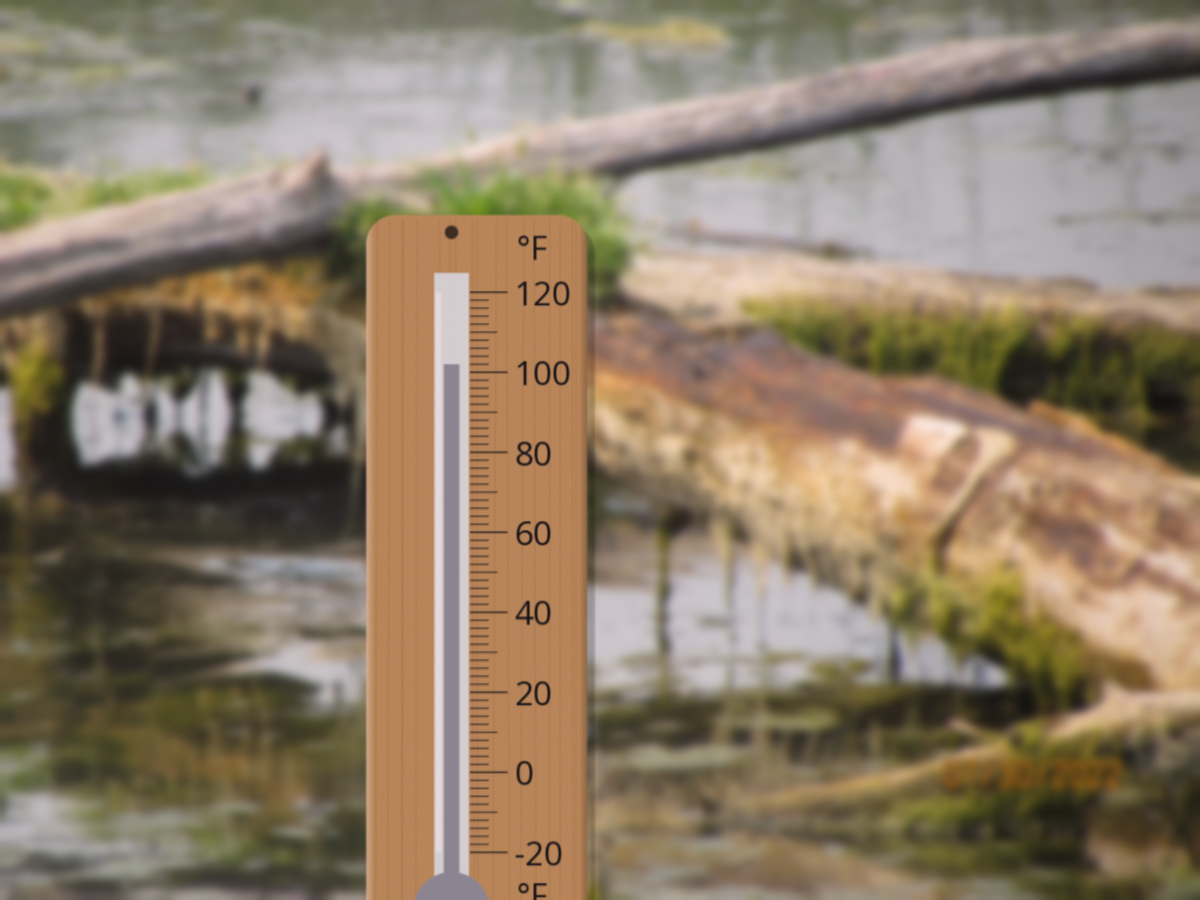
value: 102 (°F)
